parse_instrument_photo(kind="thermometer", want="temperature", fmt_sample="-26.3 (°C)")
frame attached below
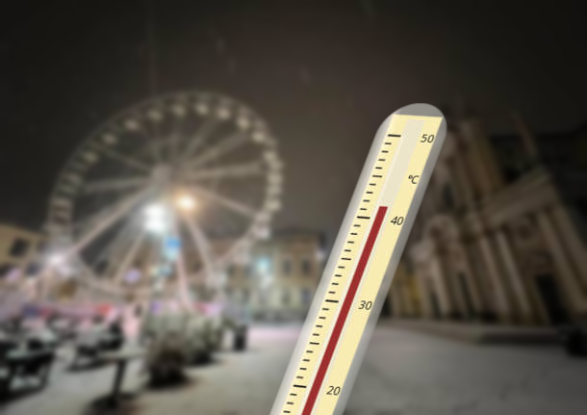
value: 41.5 (°C)
